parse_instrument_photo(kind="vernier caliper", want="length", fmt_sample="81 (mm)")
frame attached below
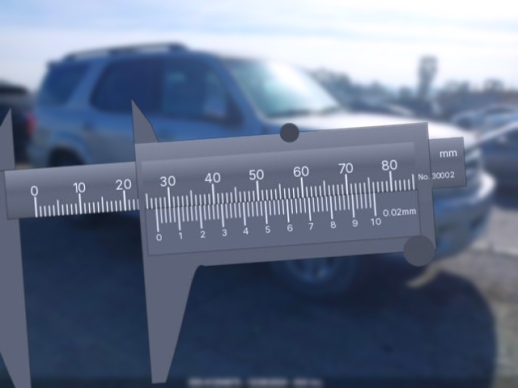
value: 27.0 (mm)
